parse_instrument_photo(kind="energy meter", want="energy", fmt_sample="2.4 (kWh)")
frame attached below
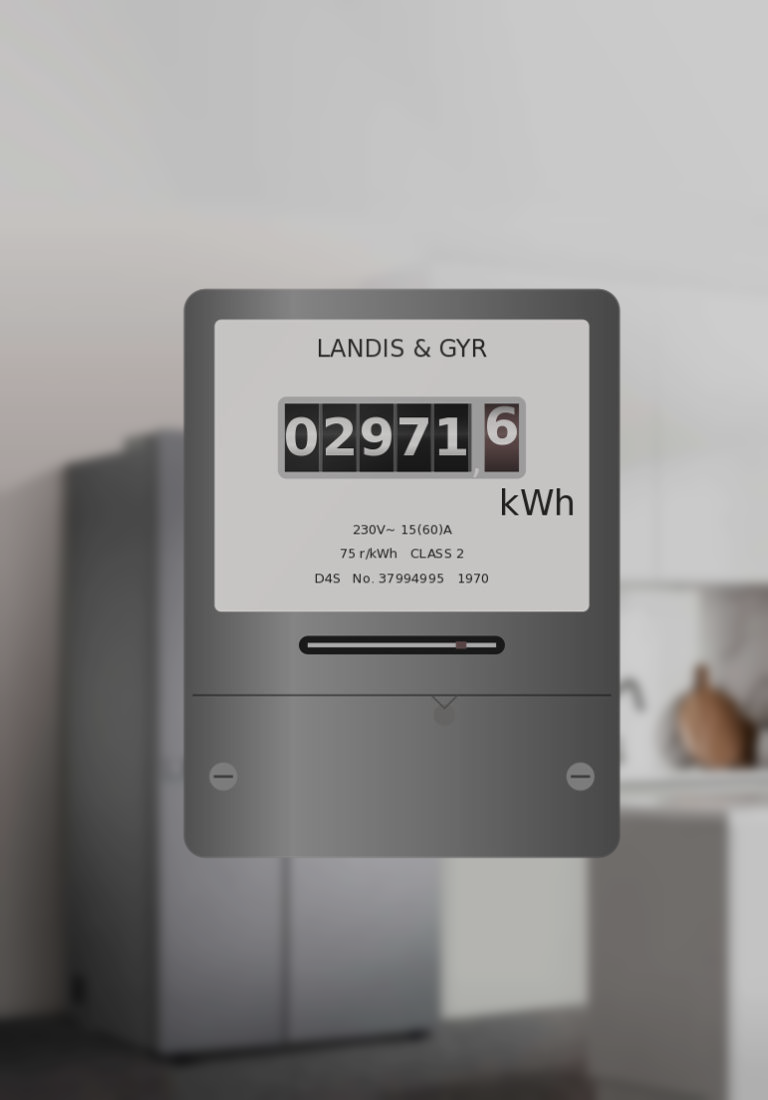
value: 2971.6 (kWh)
